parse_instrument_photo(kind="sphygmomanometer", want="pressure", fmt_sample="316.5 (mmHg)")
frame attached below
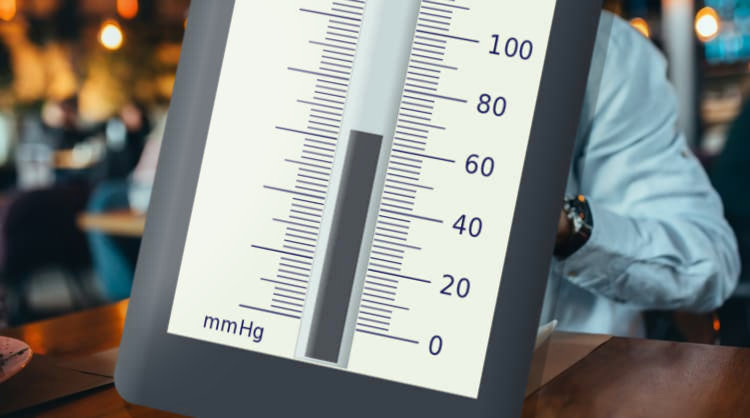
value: 64 (mmHg)
